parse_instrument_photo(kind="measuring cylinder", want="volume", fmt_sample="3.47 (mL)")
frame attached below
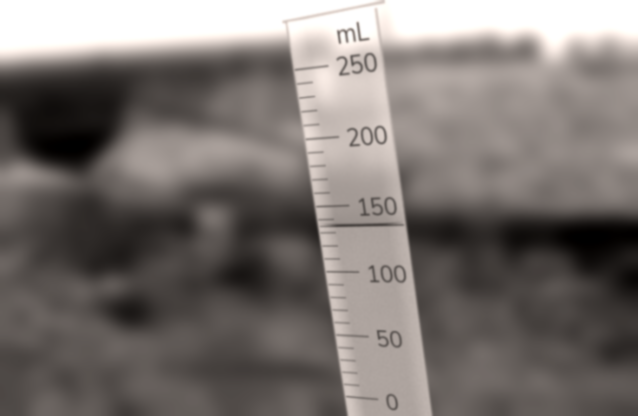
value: 135 (mL)
